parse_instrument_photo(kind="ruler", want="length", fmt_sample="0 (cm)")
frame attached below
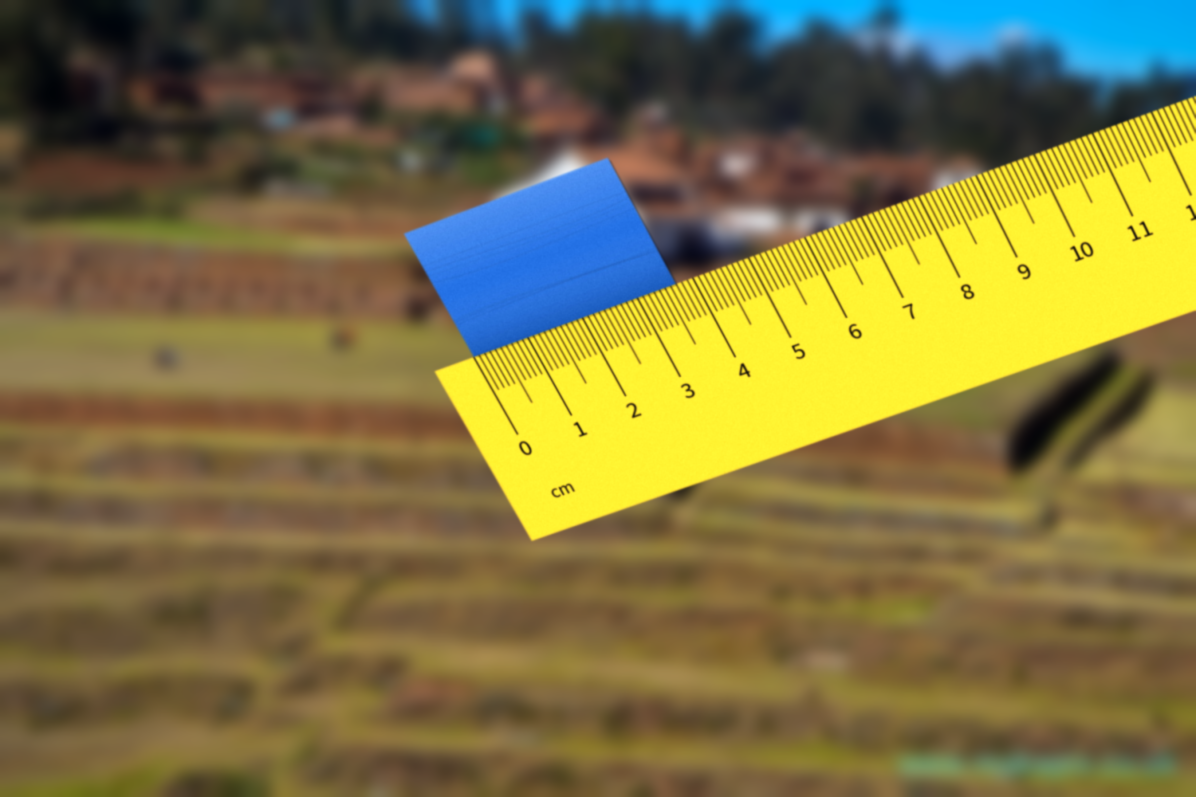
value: 3.7 (cm)
